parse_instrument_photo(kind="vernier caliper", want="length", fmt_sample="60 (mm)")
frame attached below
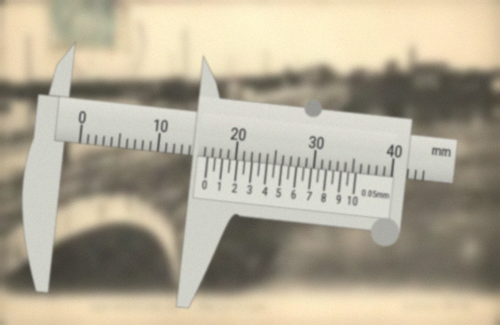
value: 16.4 (mm)
